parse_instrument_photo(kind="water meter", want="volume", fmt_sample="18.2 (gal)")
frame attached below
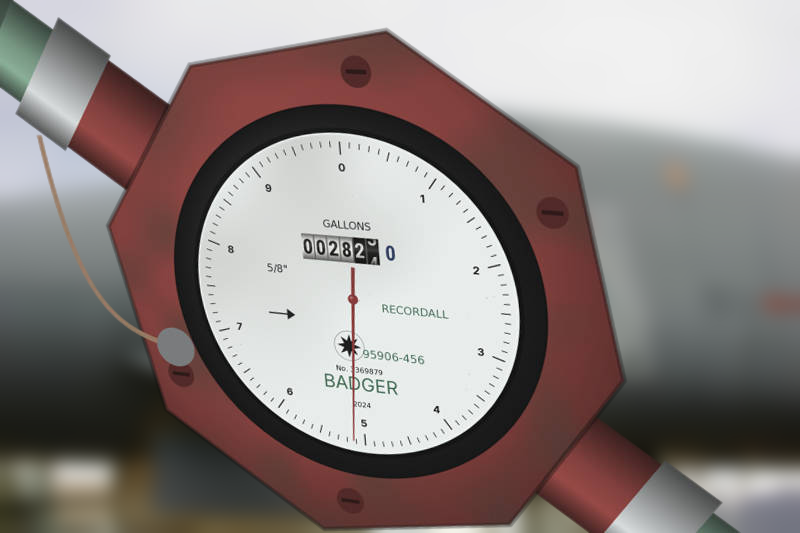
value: 28235.1 (gal)
